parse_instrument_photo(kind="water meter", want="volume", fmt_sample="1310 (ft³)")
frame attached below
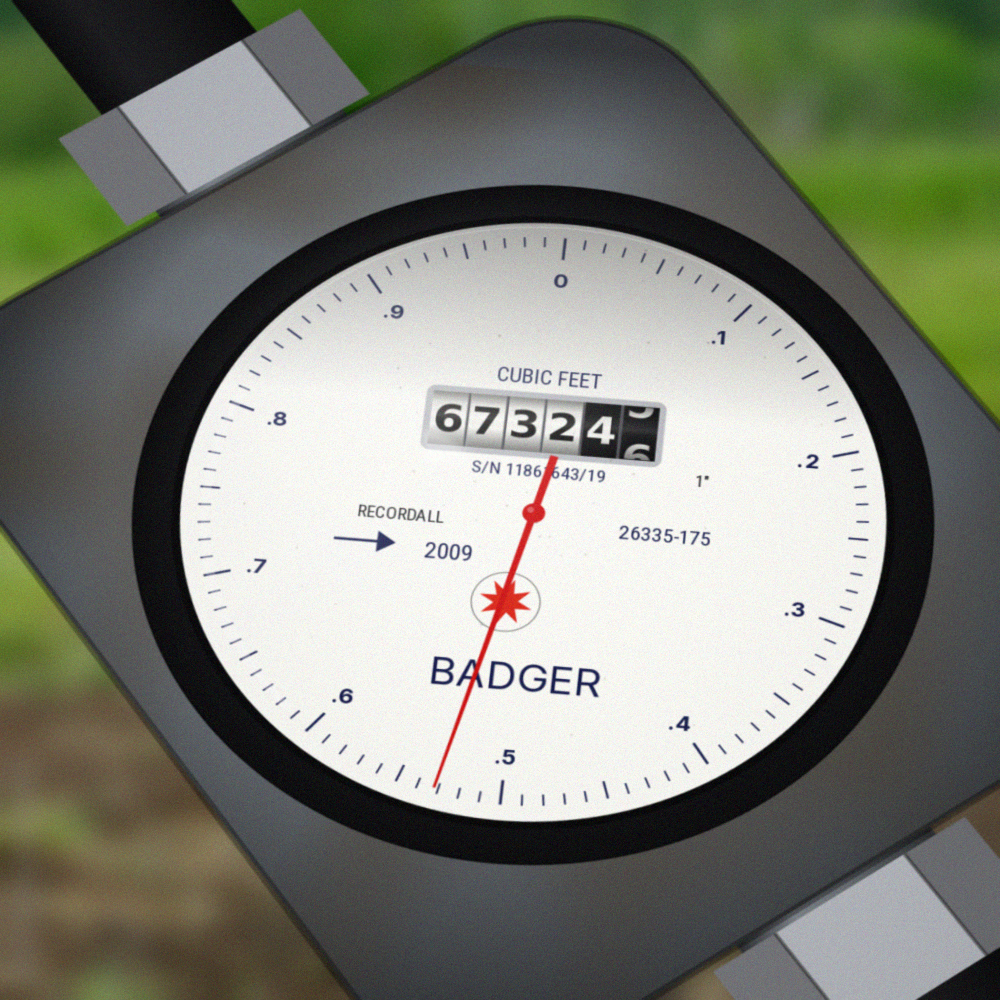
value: 673245.53 (ft³)
